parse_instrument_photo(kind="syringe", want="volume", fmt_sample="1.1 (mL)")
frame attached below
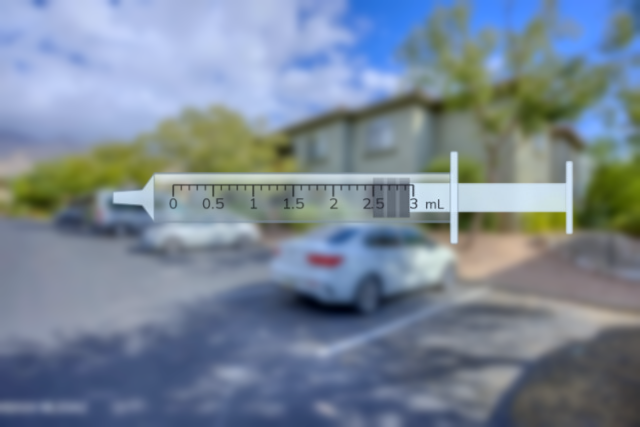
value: 2.5 (mL)
